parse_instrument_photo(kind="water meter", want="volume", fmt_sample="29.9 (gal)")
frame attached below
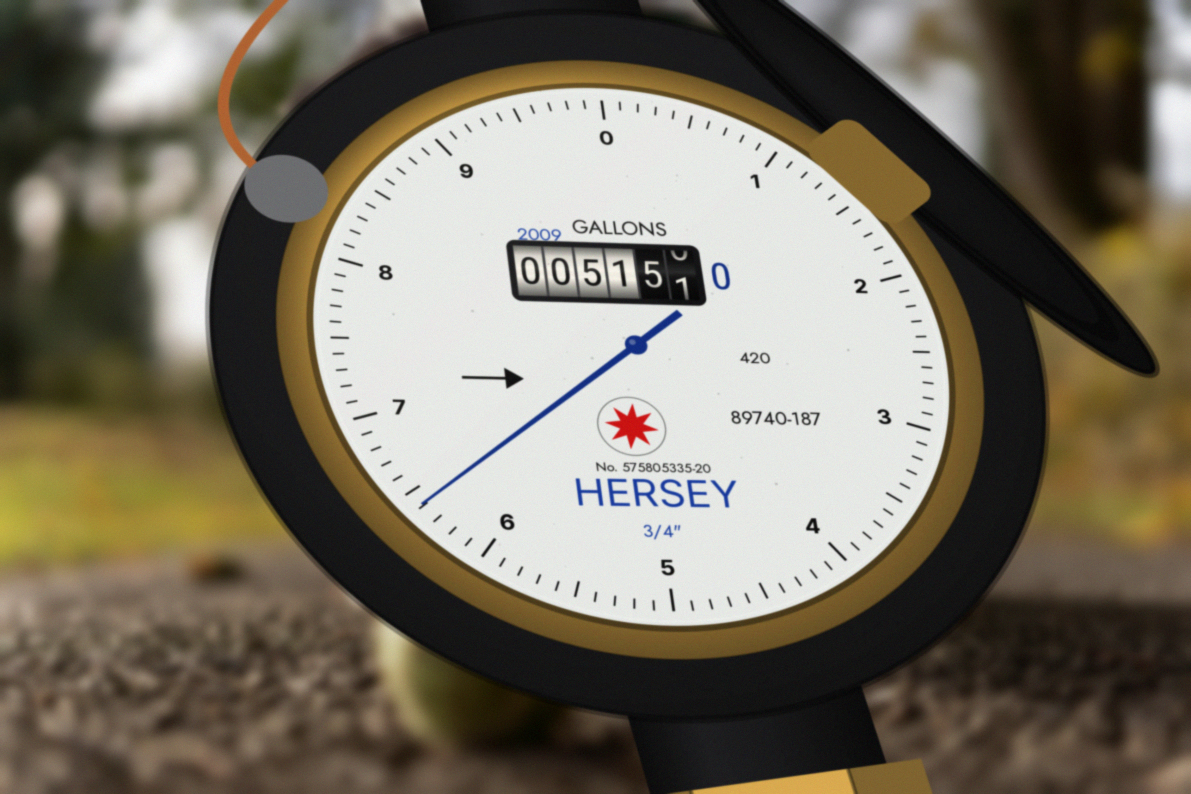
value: 51506.4 (gal)
